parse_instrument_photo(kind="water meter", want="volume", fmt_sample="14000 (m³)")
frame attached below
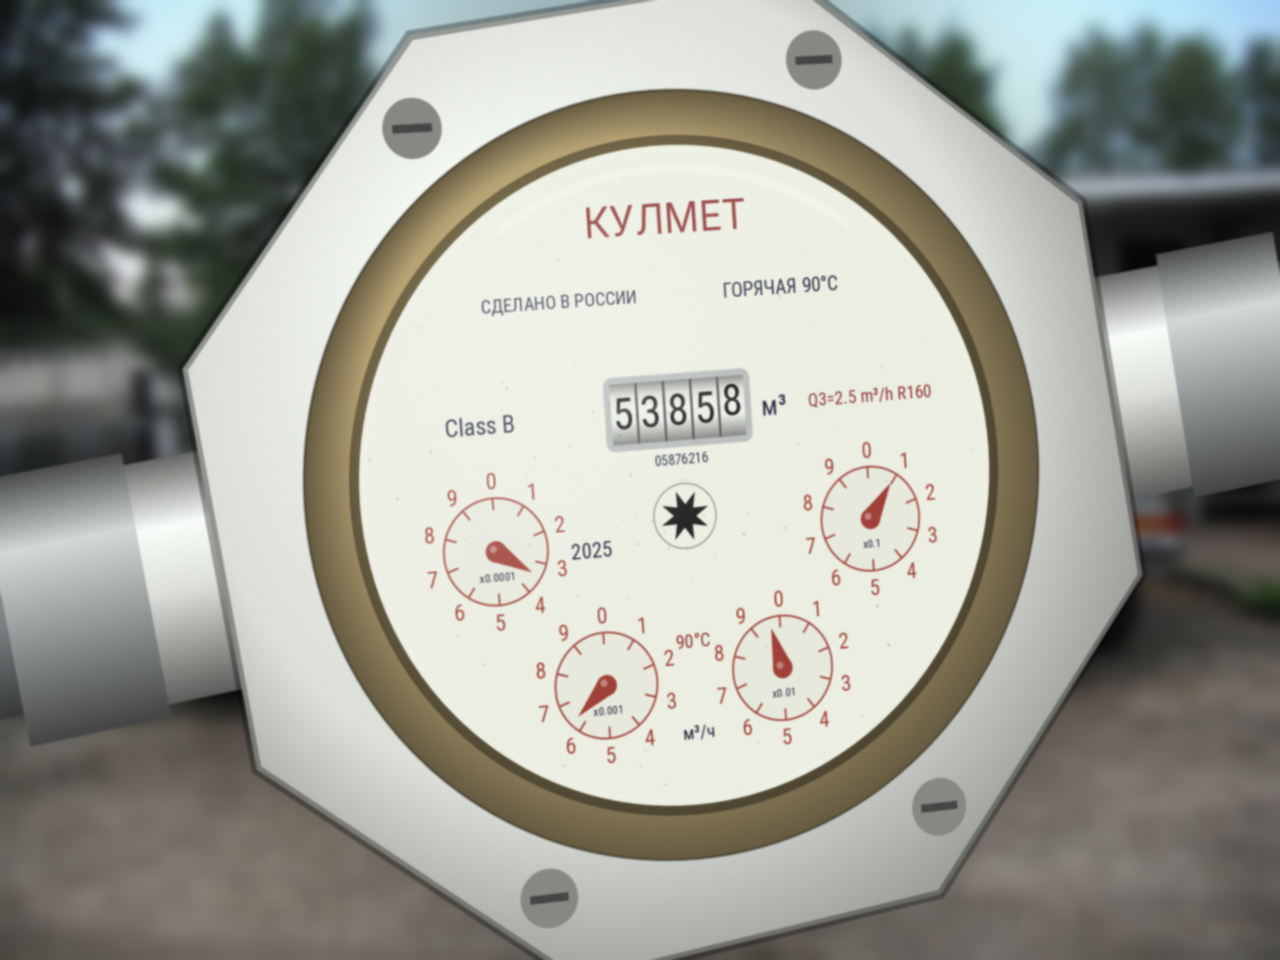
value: 53858.0963 (m³)
